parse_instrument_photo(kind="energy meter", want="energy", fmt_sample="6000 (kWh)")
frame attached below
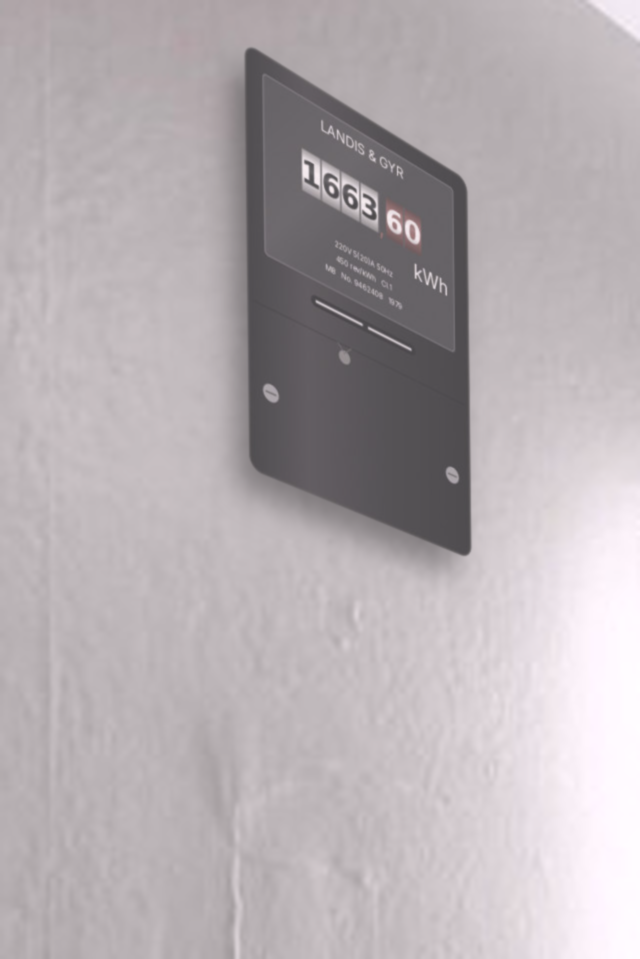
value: 1663.60 (kWh)
